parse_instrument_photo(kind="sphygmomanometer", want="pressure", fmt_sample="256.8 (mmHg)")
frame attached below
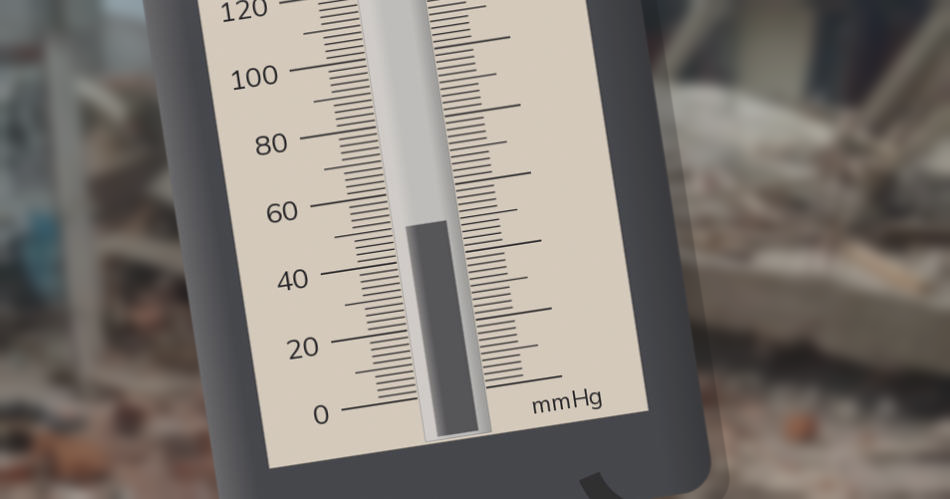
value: 50 (mmHg)
